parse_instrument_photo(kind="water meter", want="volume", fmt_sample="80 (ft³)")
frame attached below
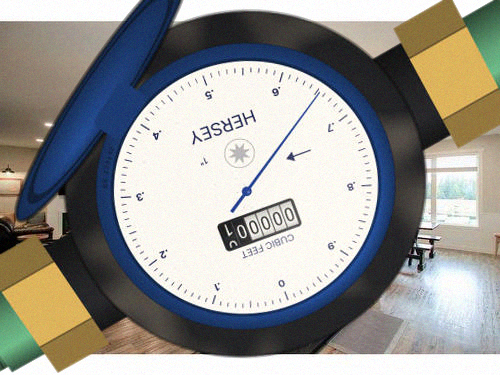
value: 0.65 (ft³)
